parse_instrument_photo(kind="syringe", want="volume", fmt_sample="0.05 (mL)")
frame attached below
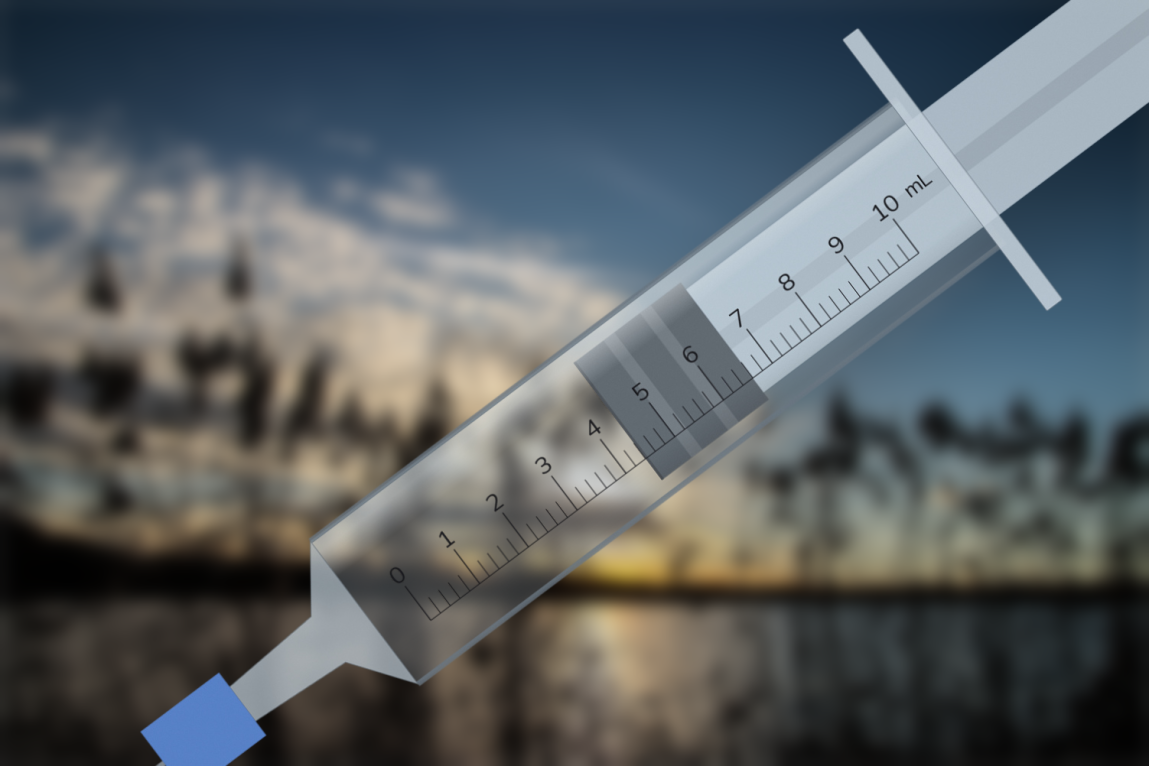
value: 4.4 (mL)
